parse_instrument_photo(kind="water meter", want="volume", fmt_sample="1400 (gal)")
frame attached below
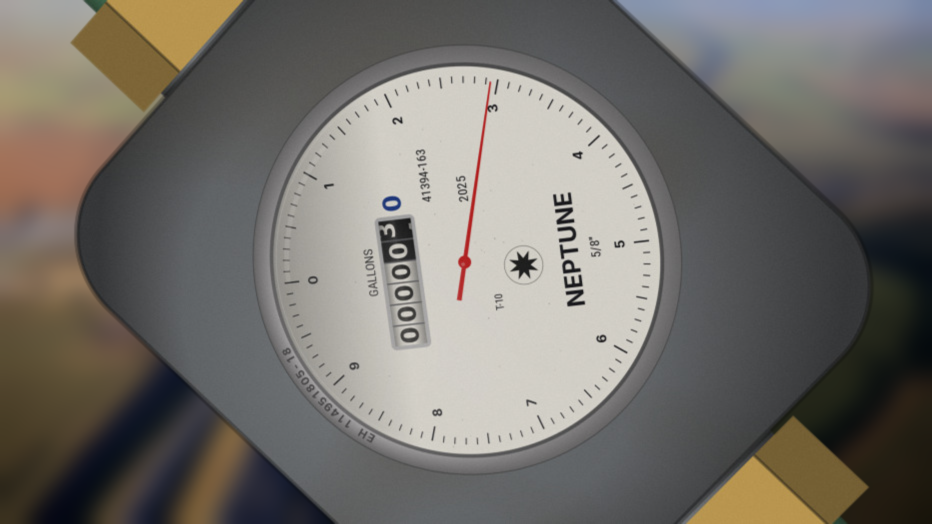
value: 32.9 (gal)
